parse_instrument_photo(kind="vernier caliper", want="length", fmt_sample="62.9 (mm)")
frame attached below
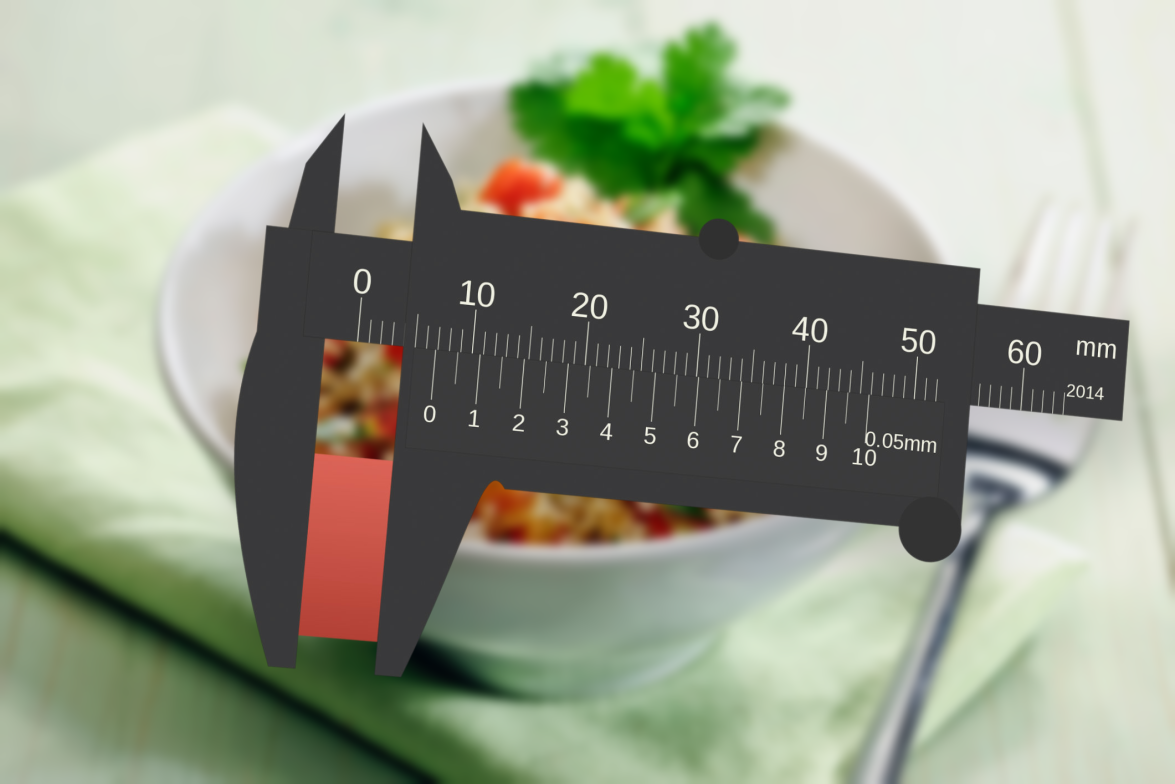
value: 6.8 (mm)
